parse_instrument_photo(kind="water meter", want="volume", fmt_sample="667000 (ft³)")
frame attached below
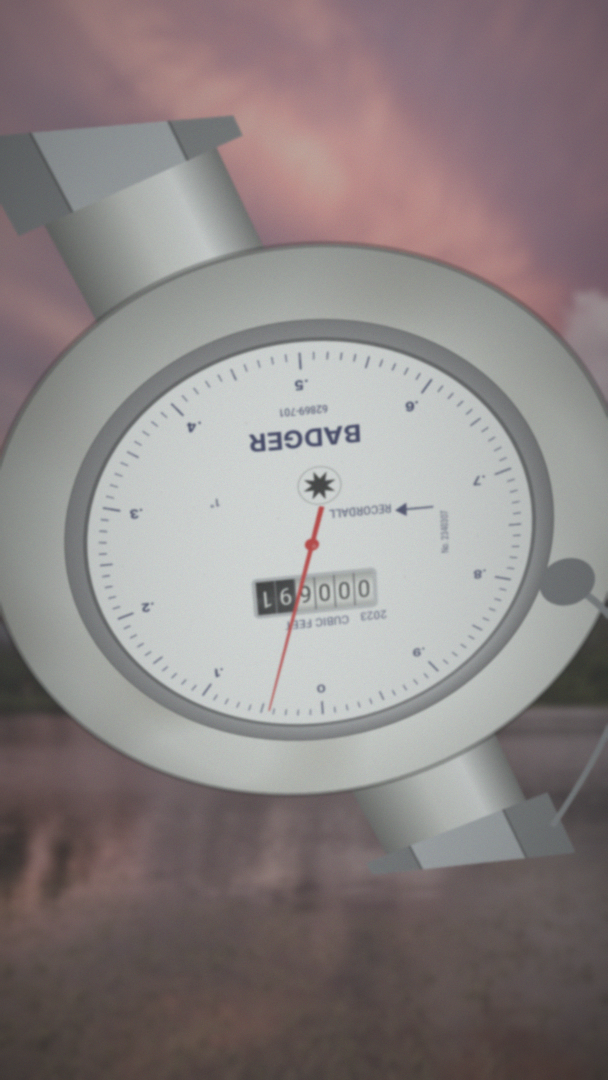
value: 691.04 (ft³)
